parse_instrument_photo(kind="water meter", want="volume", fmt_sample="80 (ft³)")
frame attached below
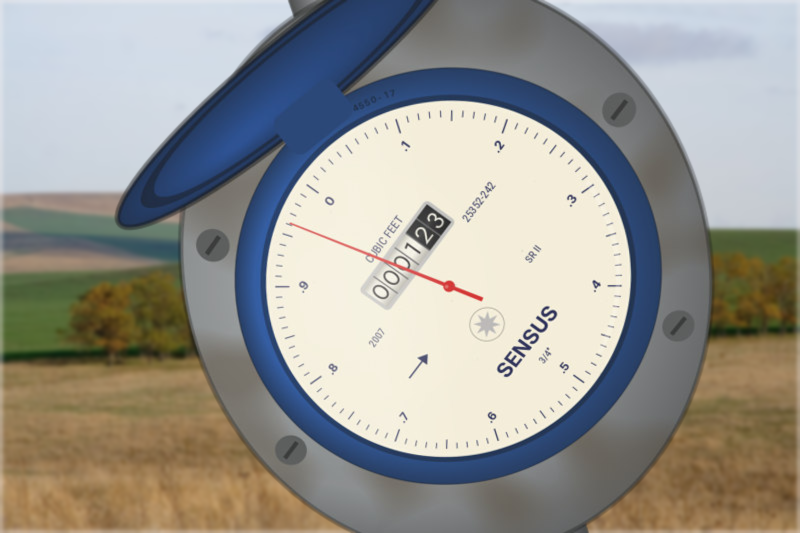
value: 122.96 (ft³)
